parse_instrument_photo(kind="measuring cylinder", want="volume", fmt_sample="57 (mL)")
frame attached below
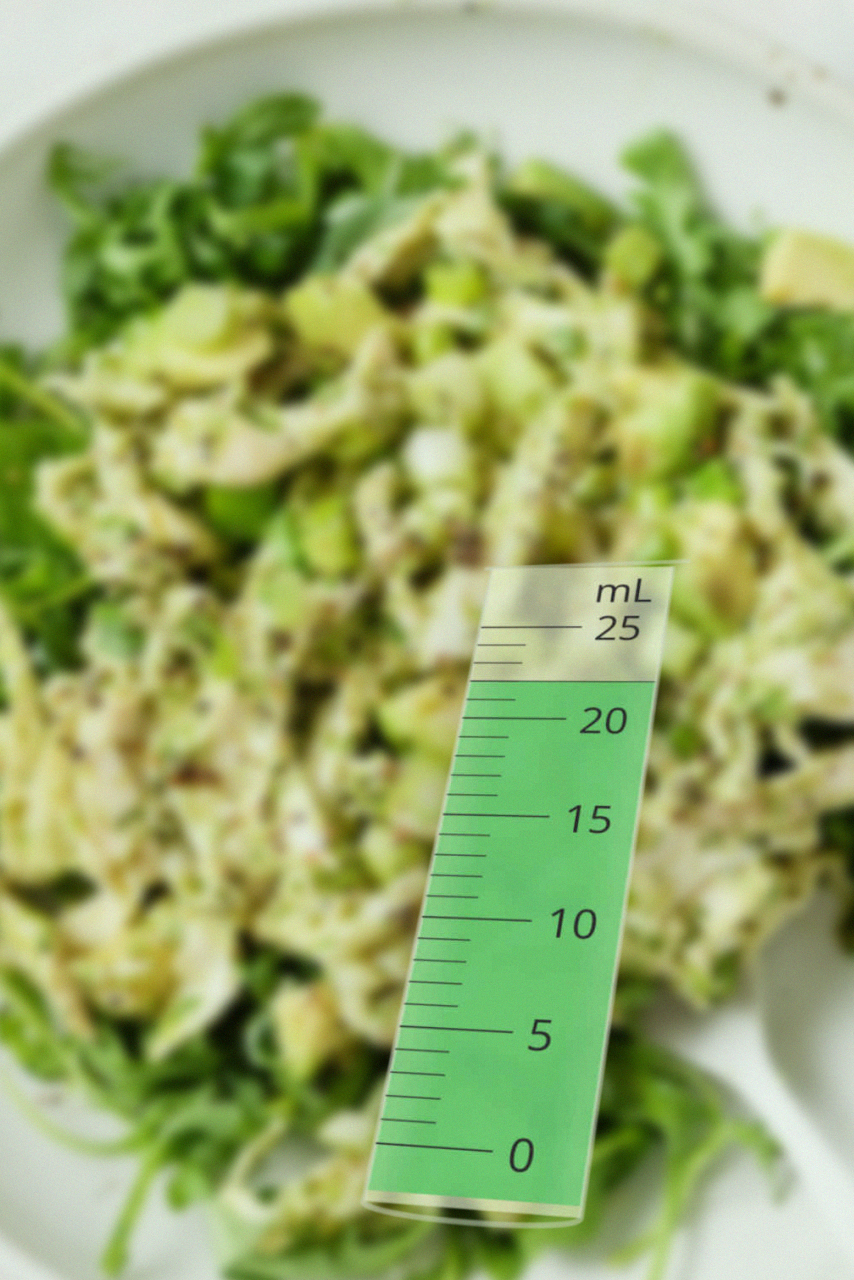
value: 22 (mL)
